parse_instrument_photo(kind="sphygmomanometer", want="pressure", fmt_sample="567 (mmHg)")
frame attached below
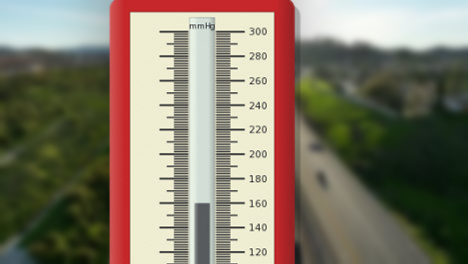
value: 160 (mmHg)
